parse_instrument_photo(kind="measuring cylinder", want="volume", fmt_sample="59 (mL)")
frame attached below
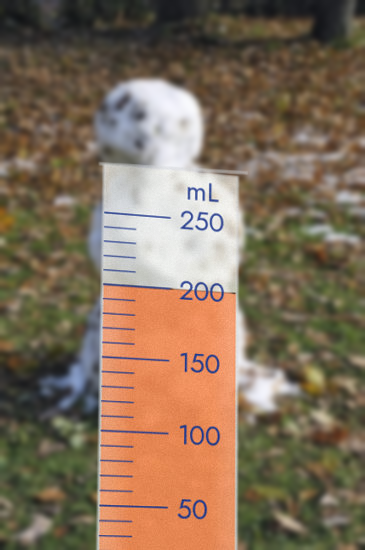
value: 200 (mL)
